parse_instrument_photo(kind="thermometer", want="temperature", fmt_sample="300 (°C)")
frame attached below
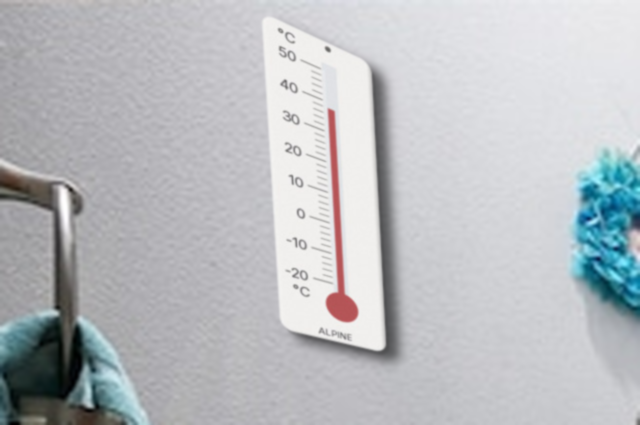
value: 38 (°C)
